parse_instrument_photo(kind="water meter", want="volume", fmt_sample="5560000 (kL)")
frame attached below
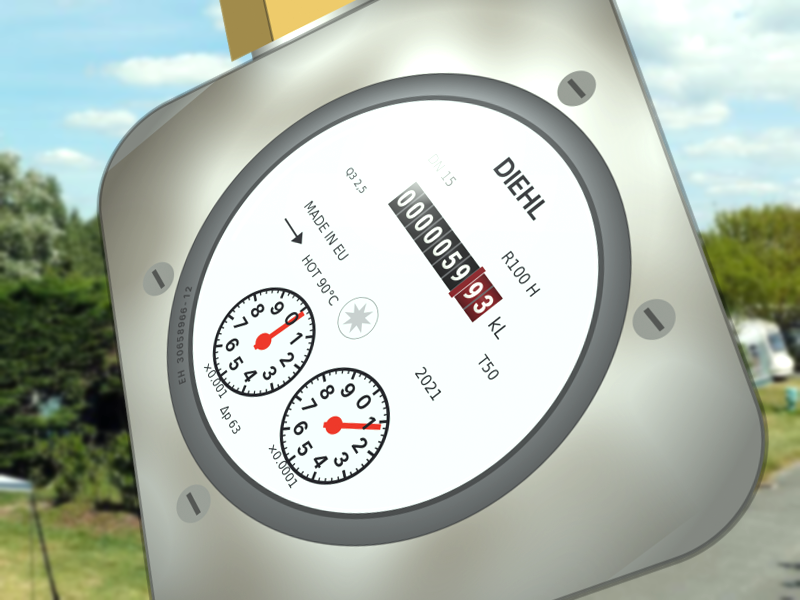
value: 59.9301 (kL)
